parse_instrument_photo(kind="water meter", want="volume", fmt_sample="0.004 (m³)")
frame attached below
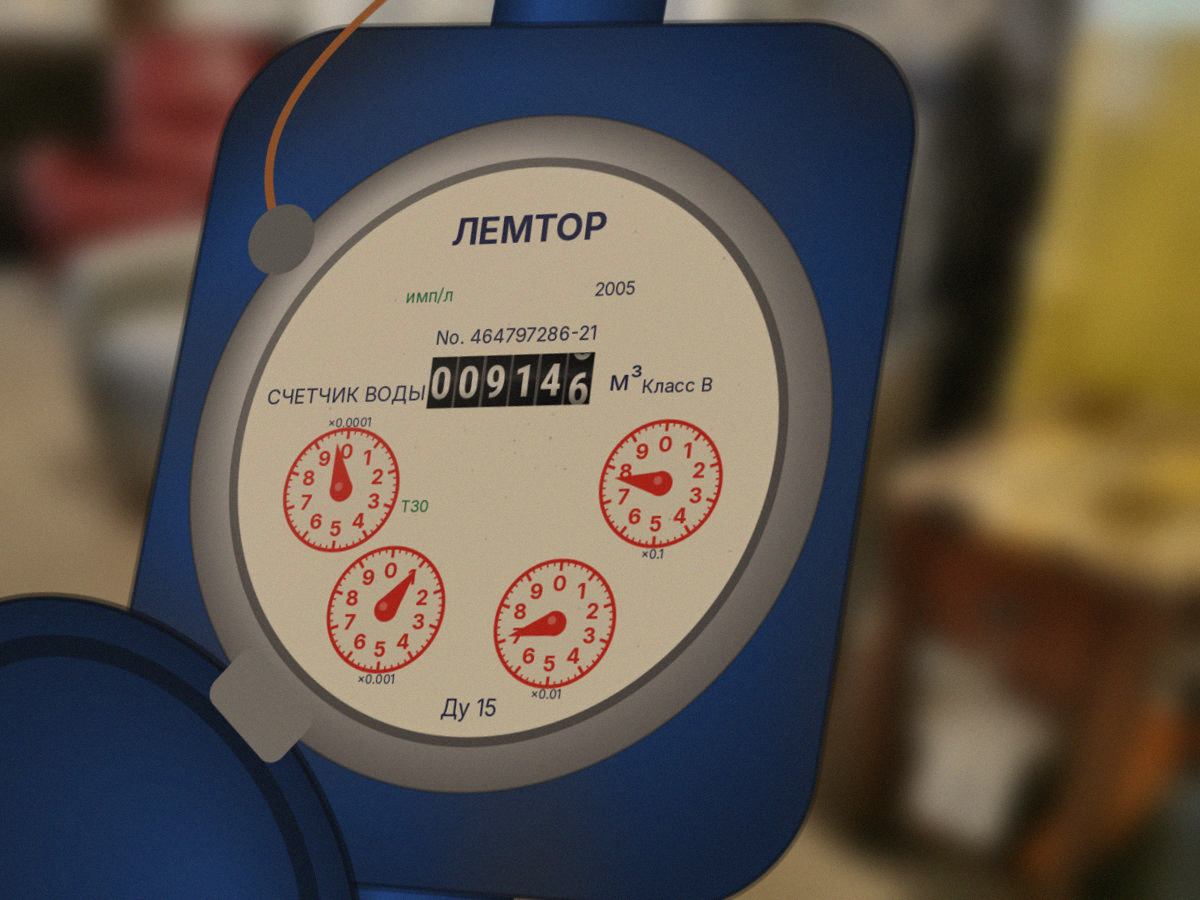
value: 9145.7709 (m³)
